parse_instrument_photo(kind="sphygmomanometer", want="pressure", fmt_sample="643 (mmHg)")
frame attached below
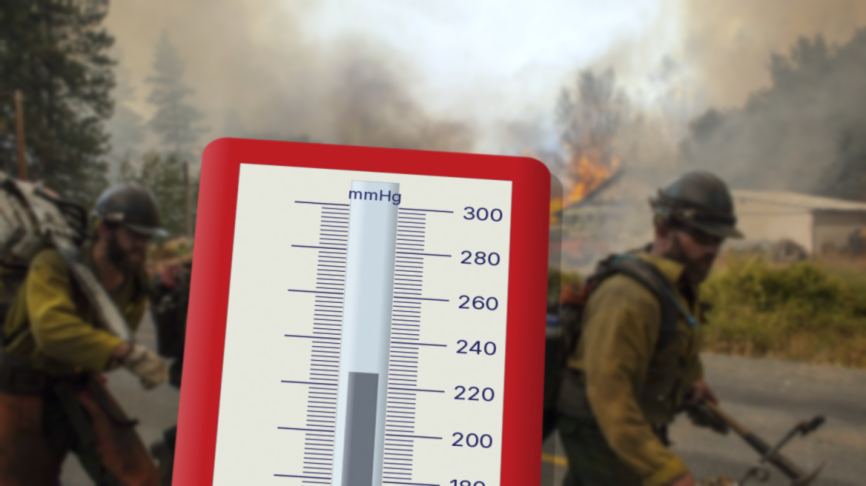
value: 226 (mmHg)
